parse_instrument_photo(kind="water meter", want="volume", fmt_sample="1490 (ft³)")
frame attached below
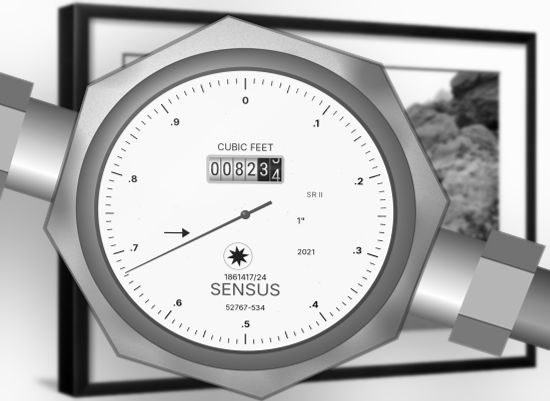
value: 8233.67 (ft³)
